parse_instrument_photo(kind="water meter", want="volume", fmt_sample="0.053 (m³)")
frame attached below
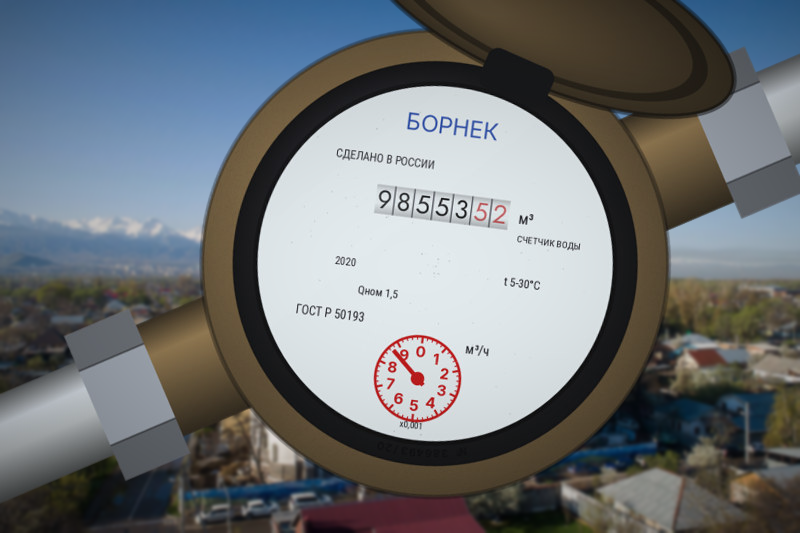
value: 98553.528 (m³)
